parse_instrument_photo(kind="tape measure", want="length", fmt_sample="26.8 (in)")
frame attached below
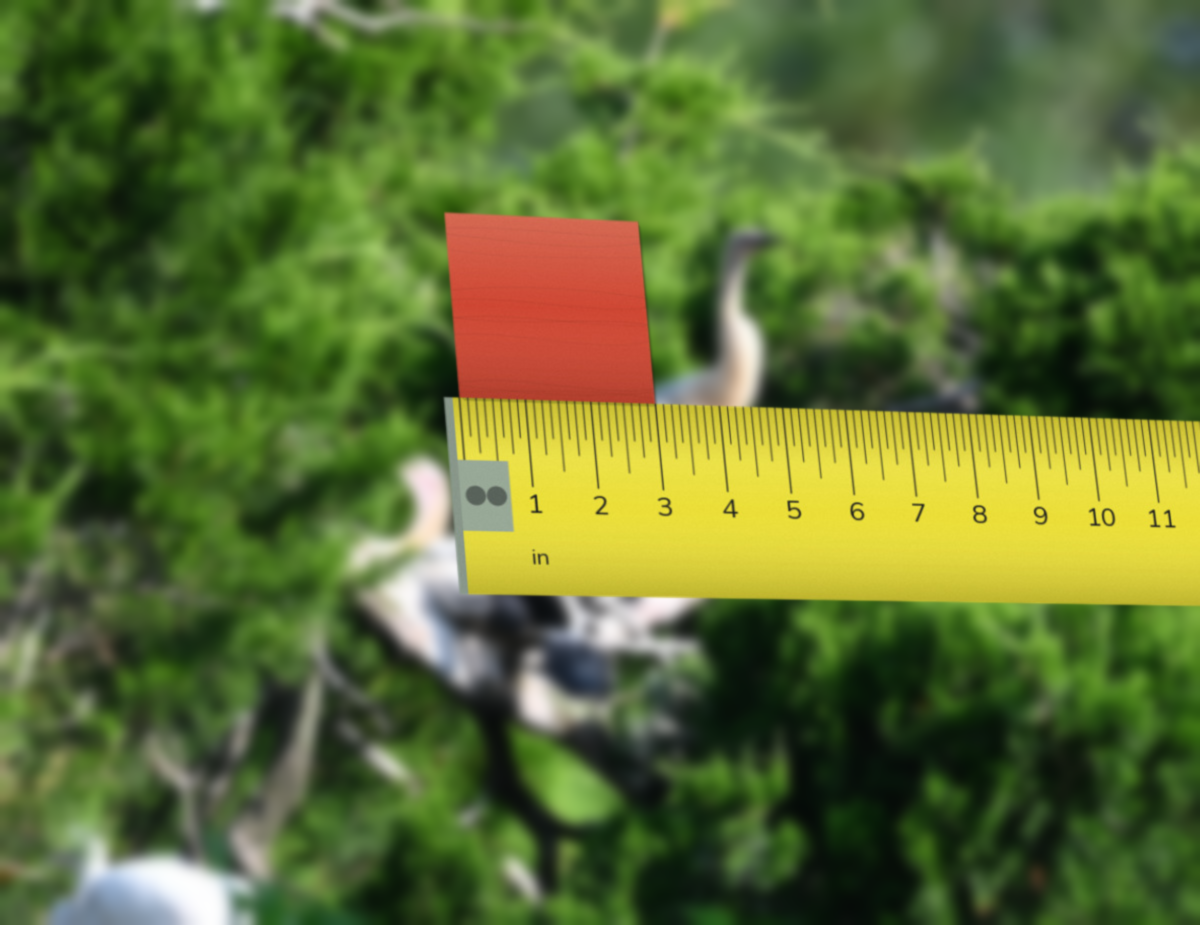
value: 3 (in)
